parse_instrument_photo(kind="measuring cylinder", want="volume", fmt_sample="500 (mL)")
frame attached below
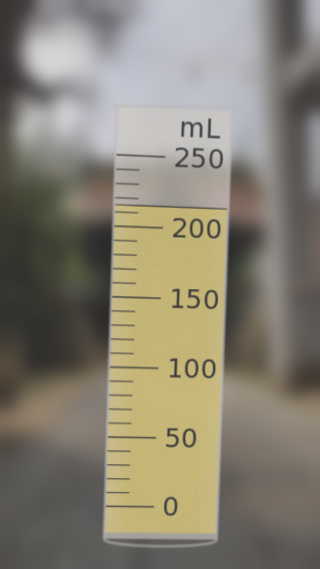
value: 215 (mL)
